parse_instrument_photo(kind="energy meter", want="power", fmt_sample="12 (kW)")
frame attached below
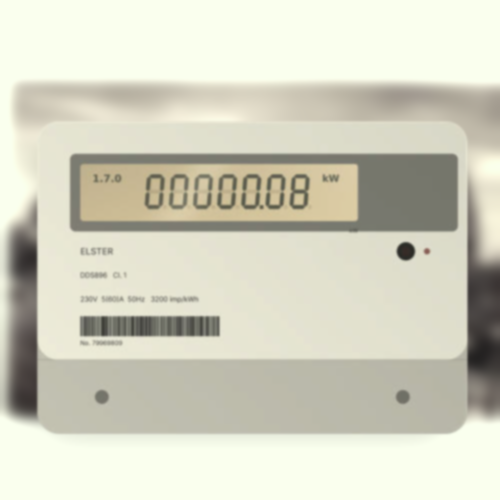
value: 0.08 (kW)
